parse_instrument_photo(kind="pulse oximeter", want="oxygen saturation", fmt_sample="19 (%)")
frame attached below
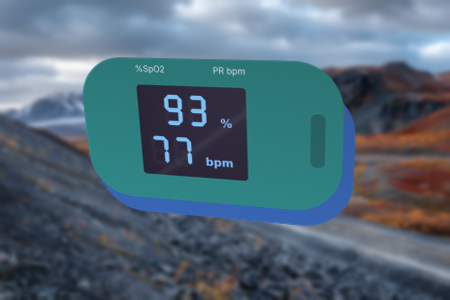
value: 93 (%)
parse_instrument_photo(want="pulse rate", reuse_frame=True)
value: 77 (bpm)
